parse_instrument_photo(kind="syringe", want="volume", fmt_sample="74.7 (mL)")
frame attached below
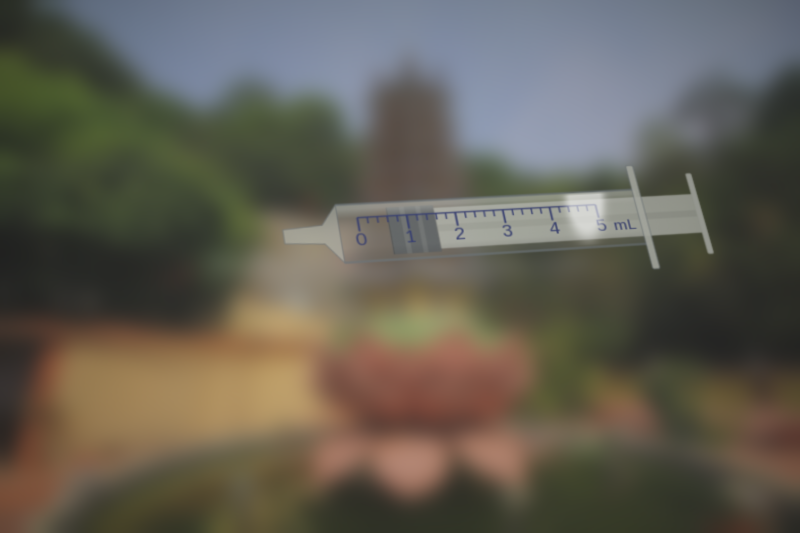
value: 0.6 (mL)
